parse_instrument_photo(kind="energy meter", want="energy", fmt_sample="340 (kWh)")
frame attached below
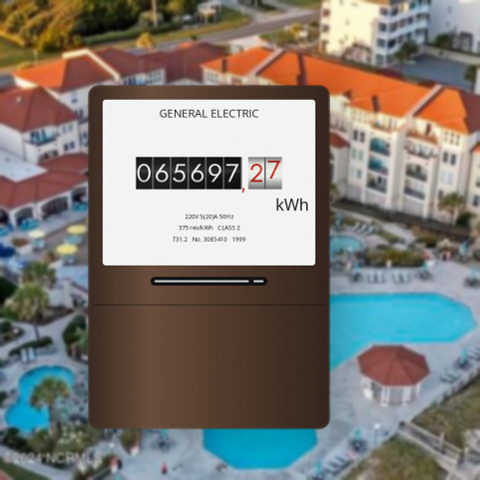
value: 65697.27 (kWh)
